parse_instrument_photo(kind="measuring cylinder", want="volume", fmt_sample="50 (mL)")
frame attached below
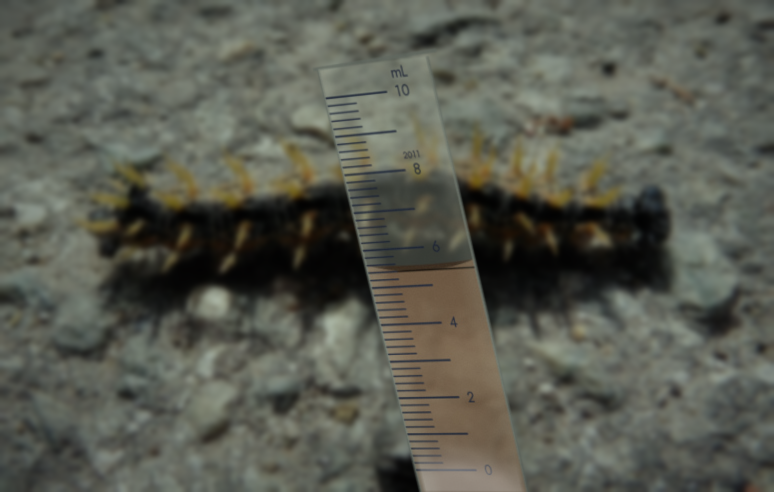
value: 5.4 (mL)
